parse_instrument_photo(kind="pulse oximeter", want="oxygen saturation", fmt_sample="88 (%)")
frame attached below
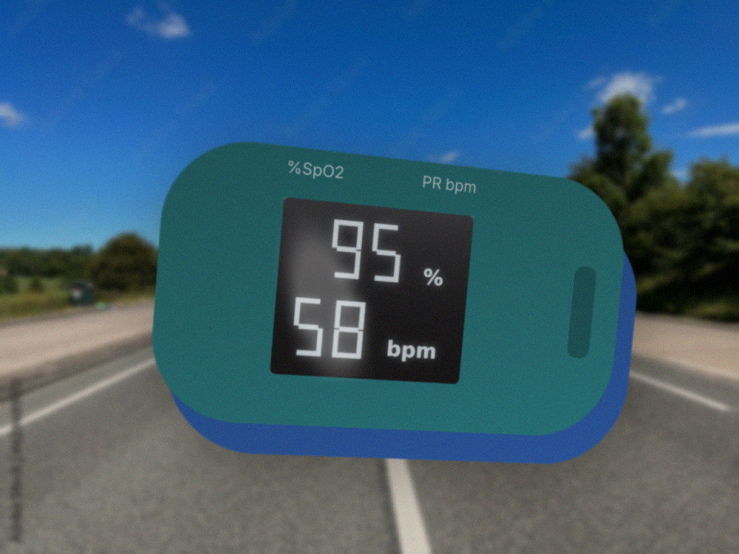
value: 95 (%)
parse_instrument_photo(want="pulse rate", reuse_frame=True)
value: 58 (bpm)
